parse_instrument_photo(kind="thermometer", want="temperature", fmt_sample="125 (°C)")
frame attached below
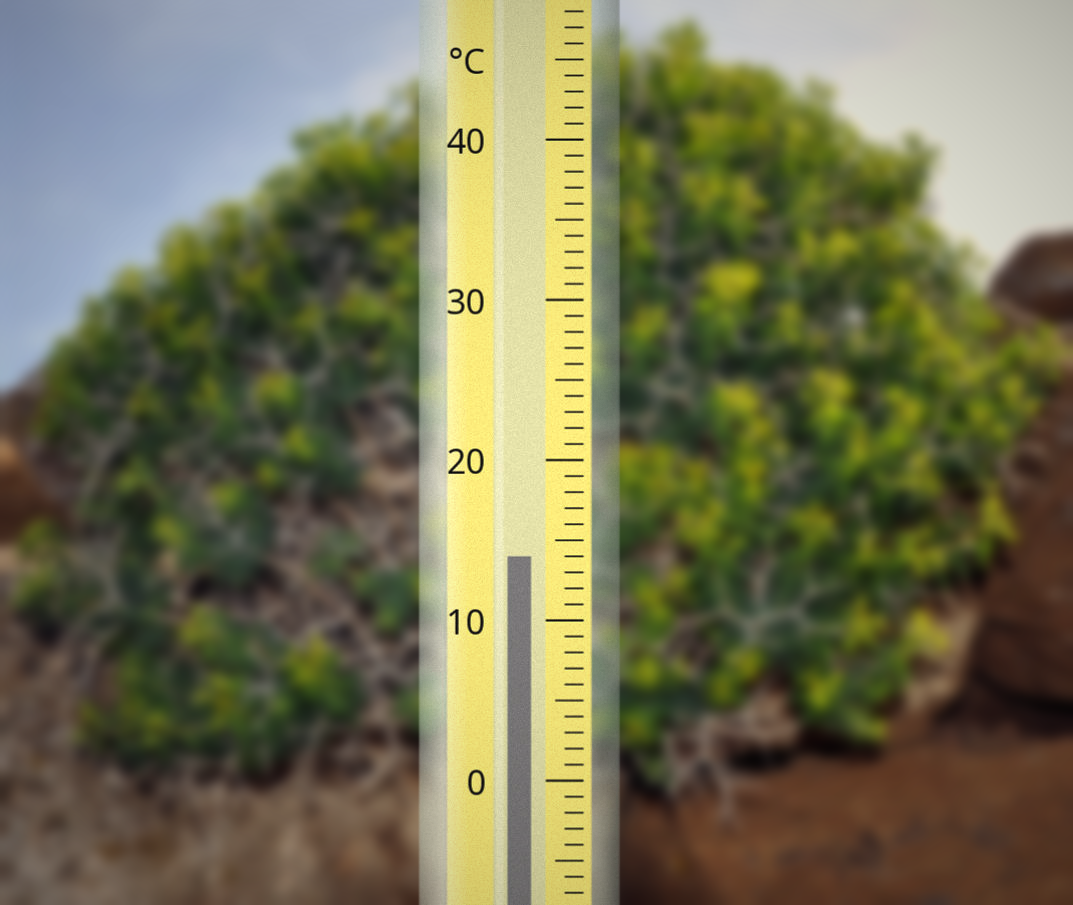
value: 14 (°C)
